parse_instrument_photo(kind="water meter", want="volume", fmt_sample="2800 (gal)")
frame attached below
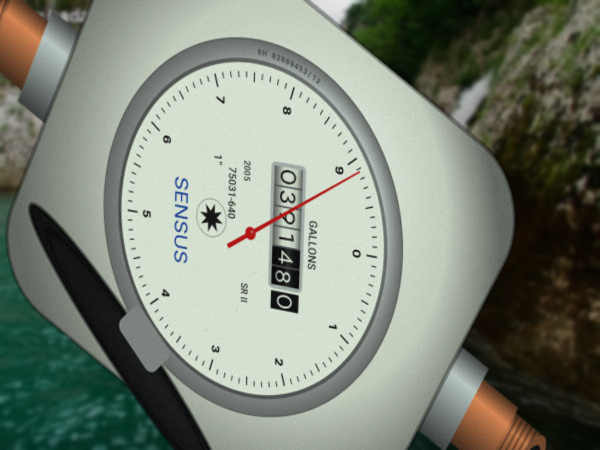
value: 391479.1 (gal)
